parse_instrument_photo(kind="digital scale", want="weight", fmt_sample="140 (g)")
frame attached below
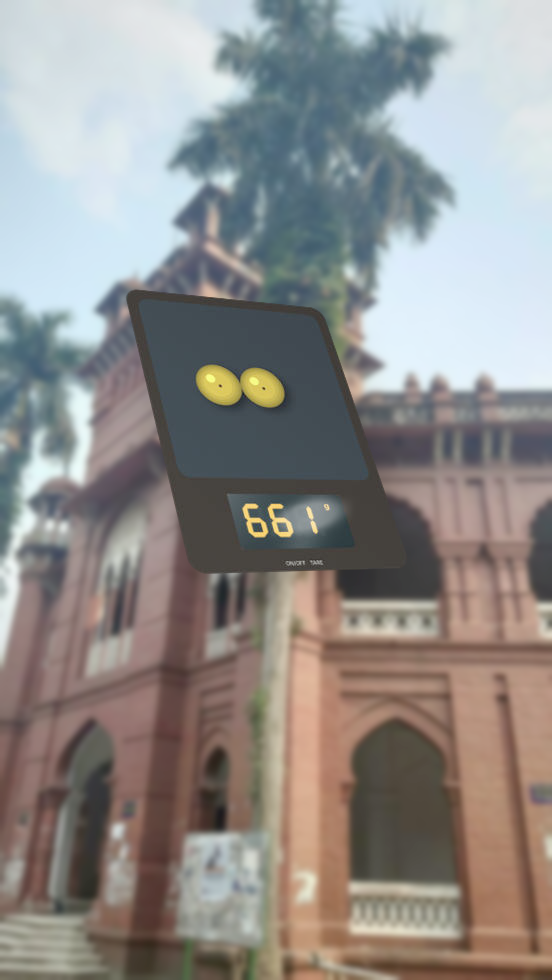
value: 661 (g)
